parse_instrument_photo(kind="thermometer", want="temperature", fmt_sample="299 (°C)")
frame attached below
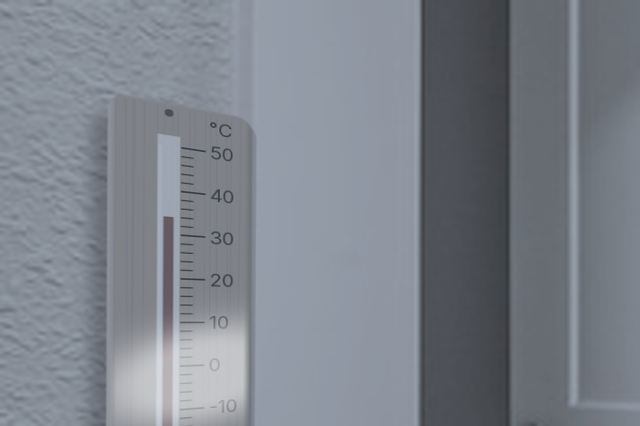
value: 34 (°C)
